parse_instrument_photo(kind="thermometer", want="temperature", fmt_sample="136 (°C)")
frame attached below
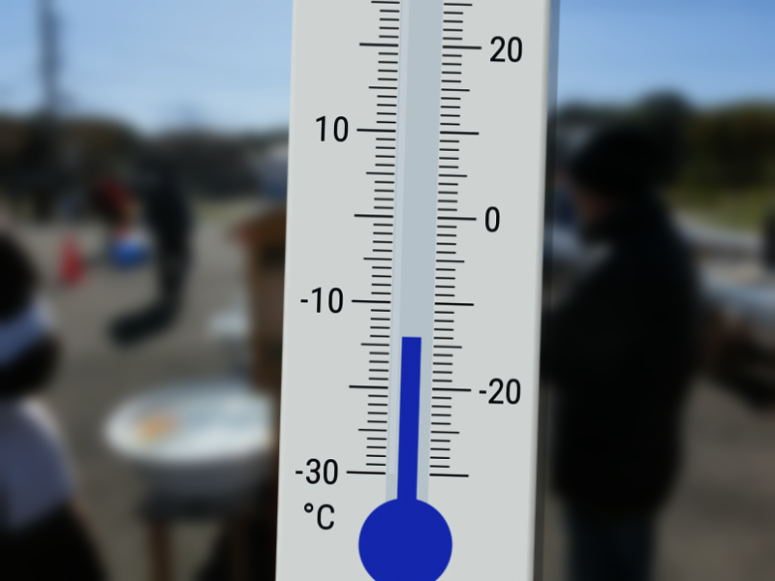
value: -14 (°C)
